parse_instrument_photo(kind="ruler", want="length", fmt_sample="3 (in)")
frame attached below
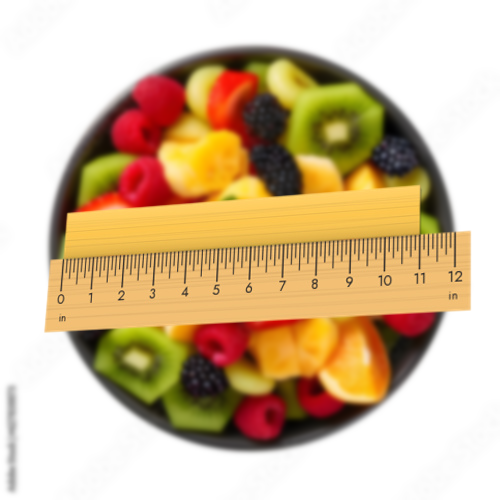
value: 11 (in)
